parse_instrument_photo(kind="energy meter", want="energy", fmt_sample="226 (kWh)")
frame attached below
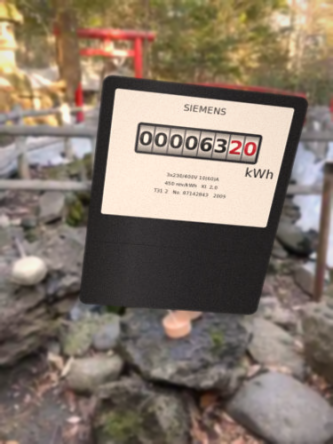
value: 63.20 (kWh)
